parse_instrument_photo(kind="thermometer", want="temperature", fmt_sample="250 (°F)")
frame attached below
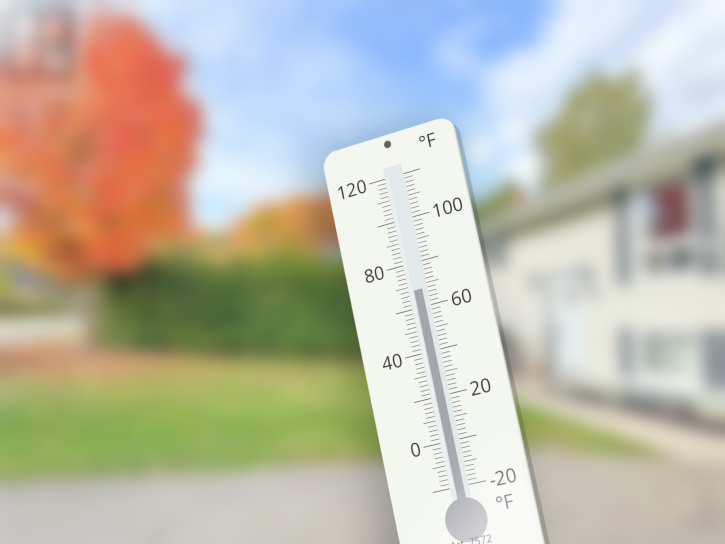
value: 68 (°F)
